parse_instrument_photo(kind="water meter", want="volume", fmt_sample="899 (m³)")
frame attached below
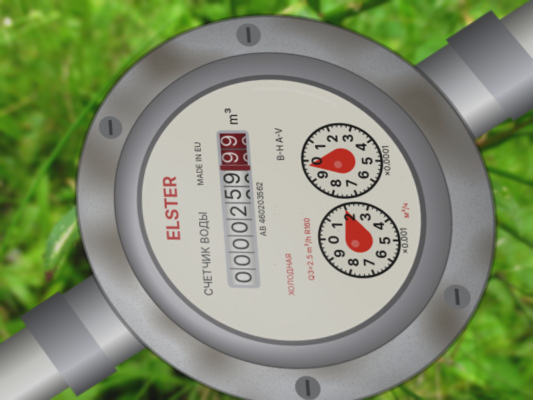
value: 259.9919 (m³)
